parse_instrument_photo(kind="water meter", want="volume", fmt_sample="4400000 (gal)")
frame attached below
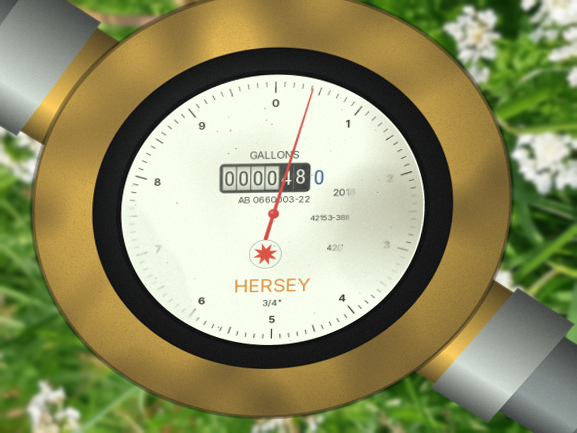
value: 480.4 (gal)
